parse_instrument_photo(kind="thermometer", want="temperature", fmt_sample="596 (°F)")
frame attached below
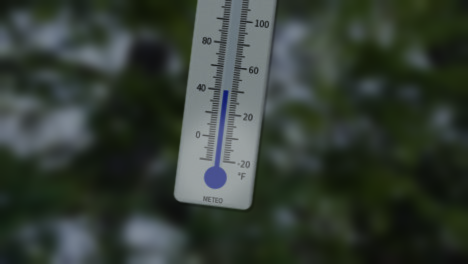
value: 40 (°F)
